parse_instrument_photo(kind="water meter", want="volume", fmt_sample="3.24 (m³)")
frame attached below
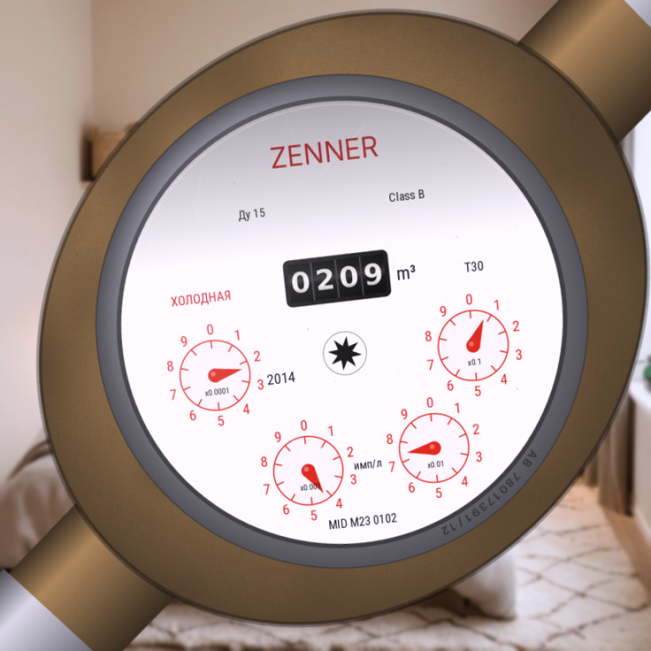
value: 209.0742 (m³)
